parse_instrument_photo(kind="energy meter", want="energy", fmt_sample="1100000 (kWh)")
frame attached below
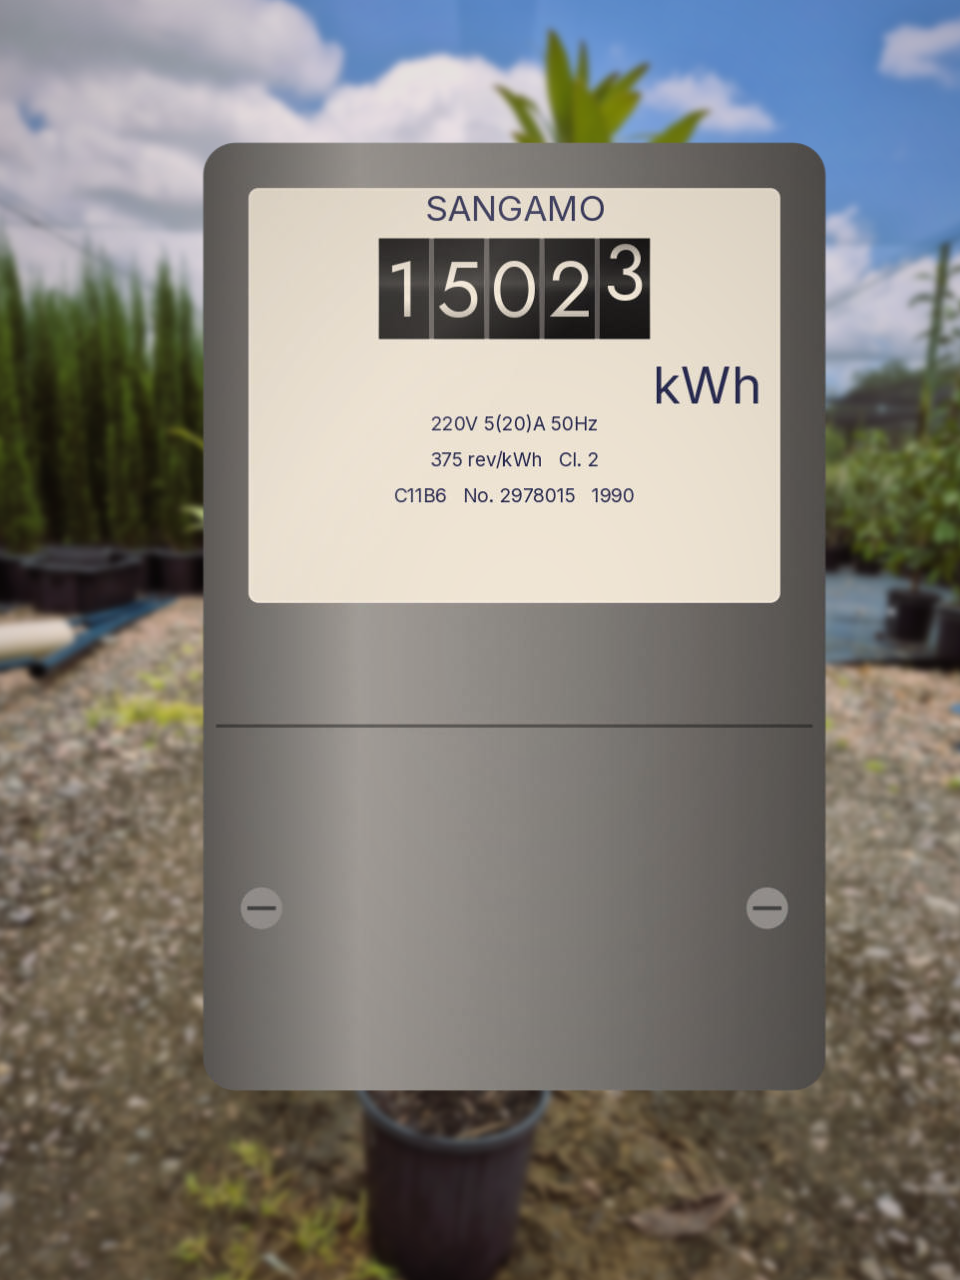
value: 15023 (kWh)
